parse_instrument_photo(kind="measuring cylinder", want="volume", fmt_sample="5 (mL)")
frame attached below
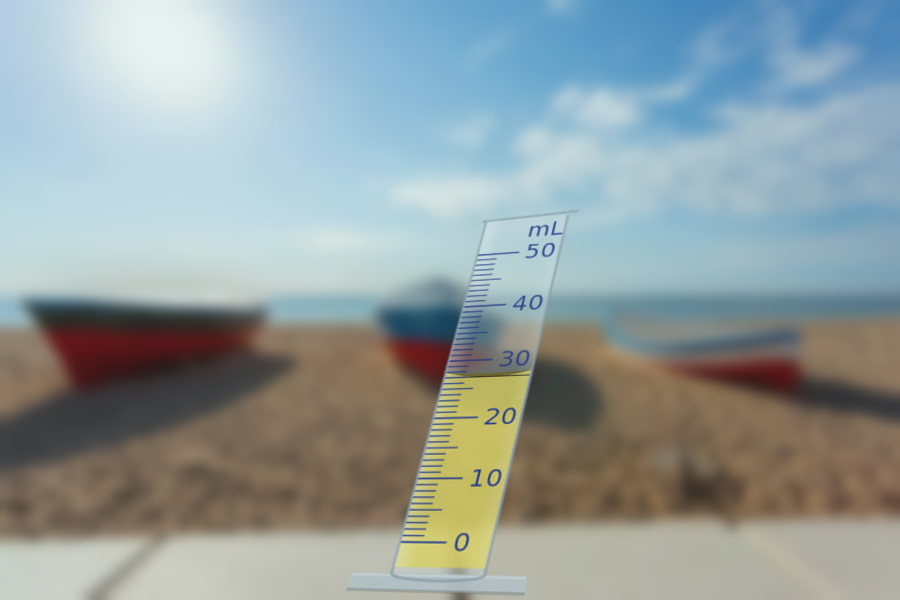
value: 27 (mL)
